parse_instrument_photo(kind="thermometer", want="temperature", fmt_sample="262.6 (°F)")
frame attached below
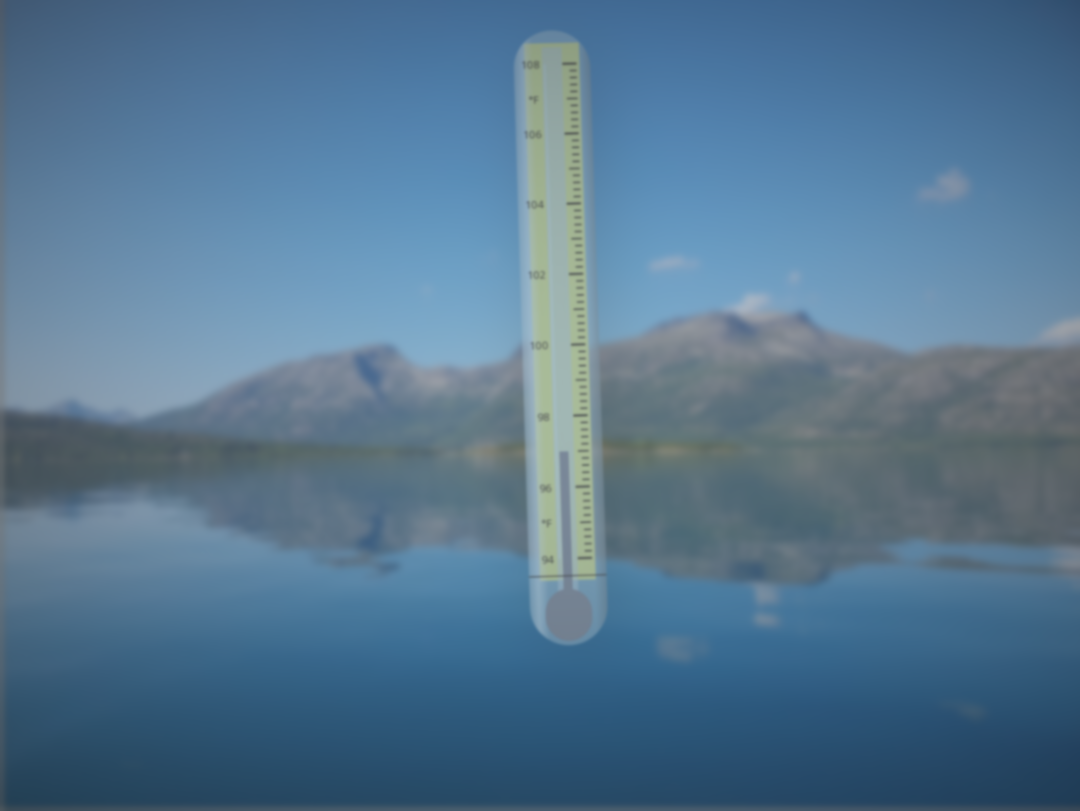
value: 97 (°F)
